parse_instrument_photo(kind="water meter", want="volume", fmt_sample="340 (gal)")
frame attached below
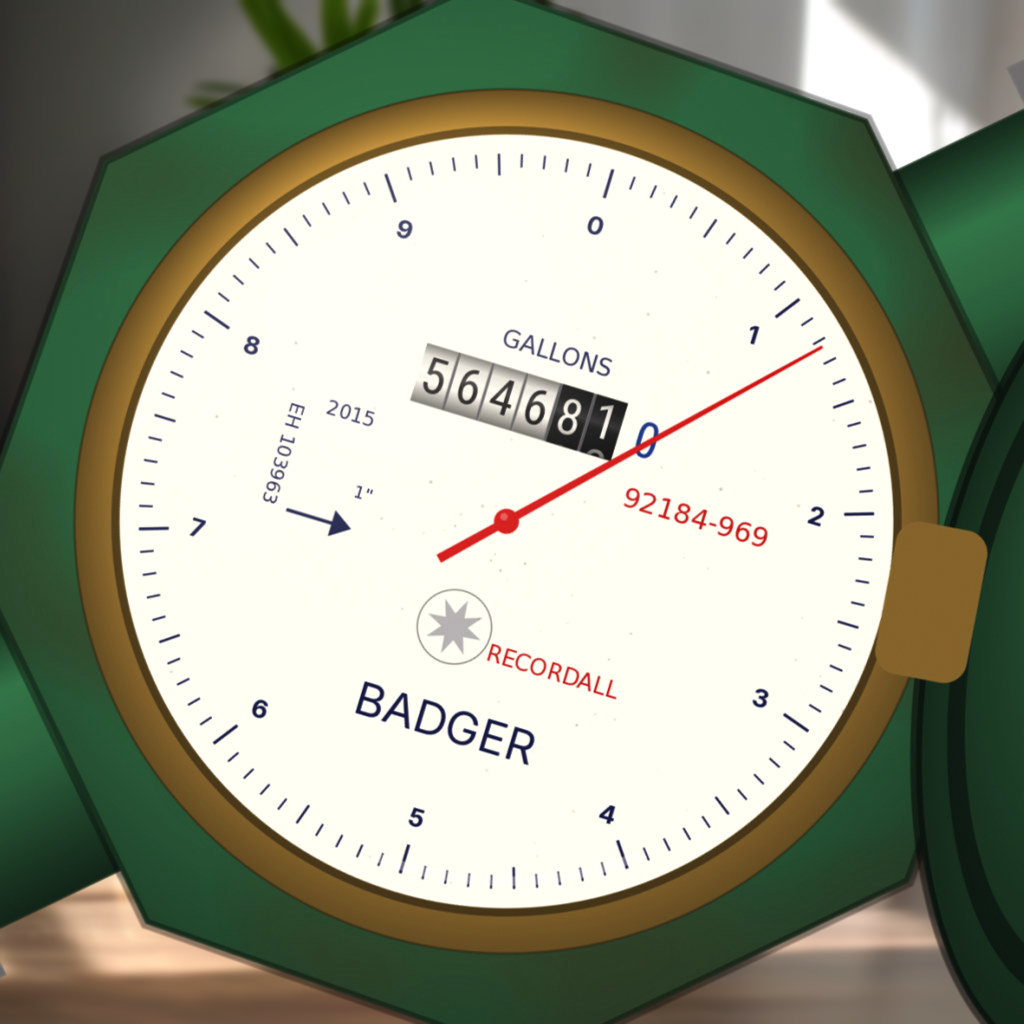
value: 5646811.2 (gal)
